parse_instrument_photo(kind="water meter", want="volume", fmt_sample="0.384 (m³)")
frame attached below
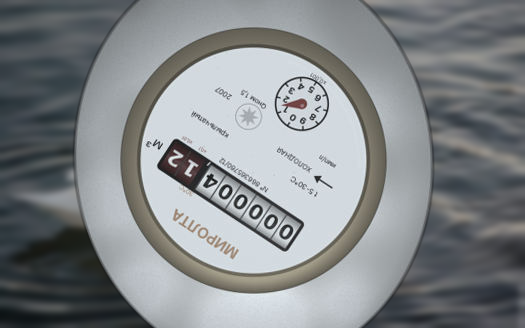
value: 4.121 (m³)
